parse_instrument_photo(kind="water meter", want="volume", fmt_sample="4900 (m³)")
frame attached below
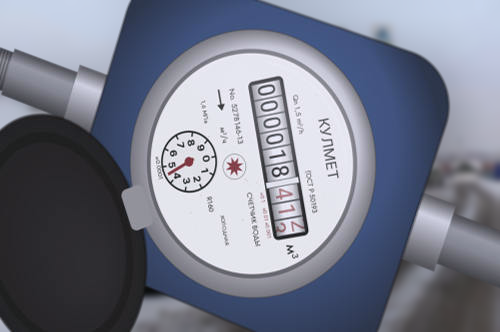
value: 18.4124 (m³)
